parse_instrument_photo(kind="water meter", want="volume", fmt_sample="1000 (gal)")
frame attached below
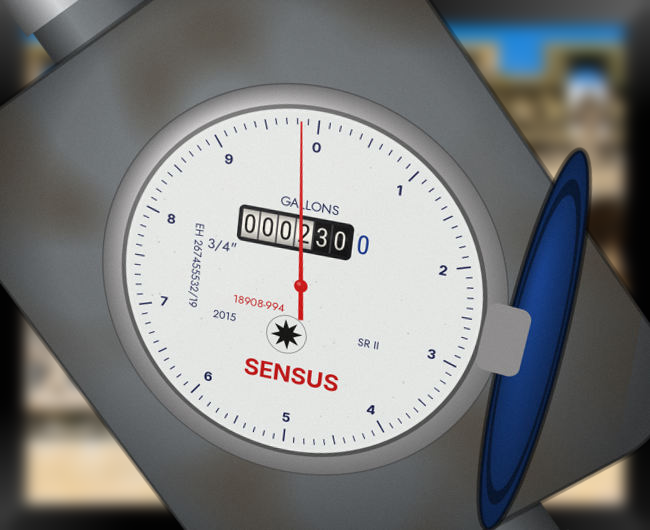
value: 2299.8 (gal)
